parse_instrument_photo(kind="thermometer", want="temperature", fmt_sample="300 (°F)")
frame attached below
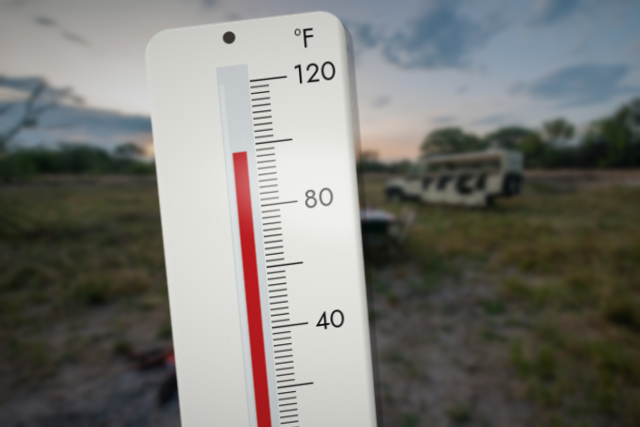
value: 98 (°F)
